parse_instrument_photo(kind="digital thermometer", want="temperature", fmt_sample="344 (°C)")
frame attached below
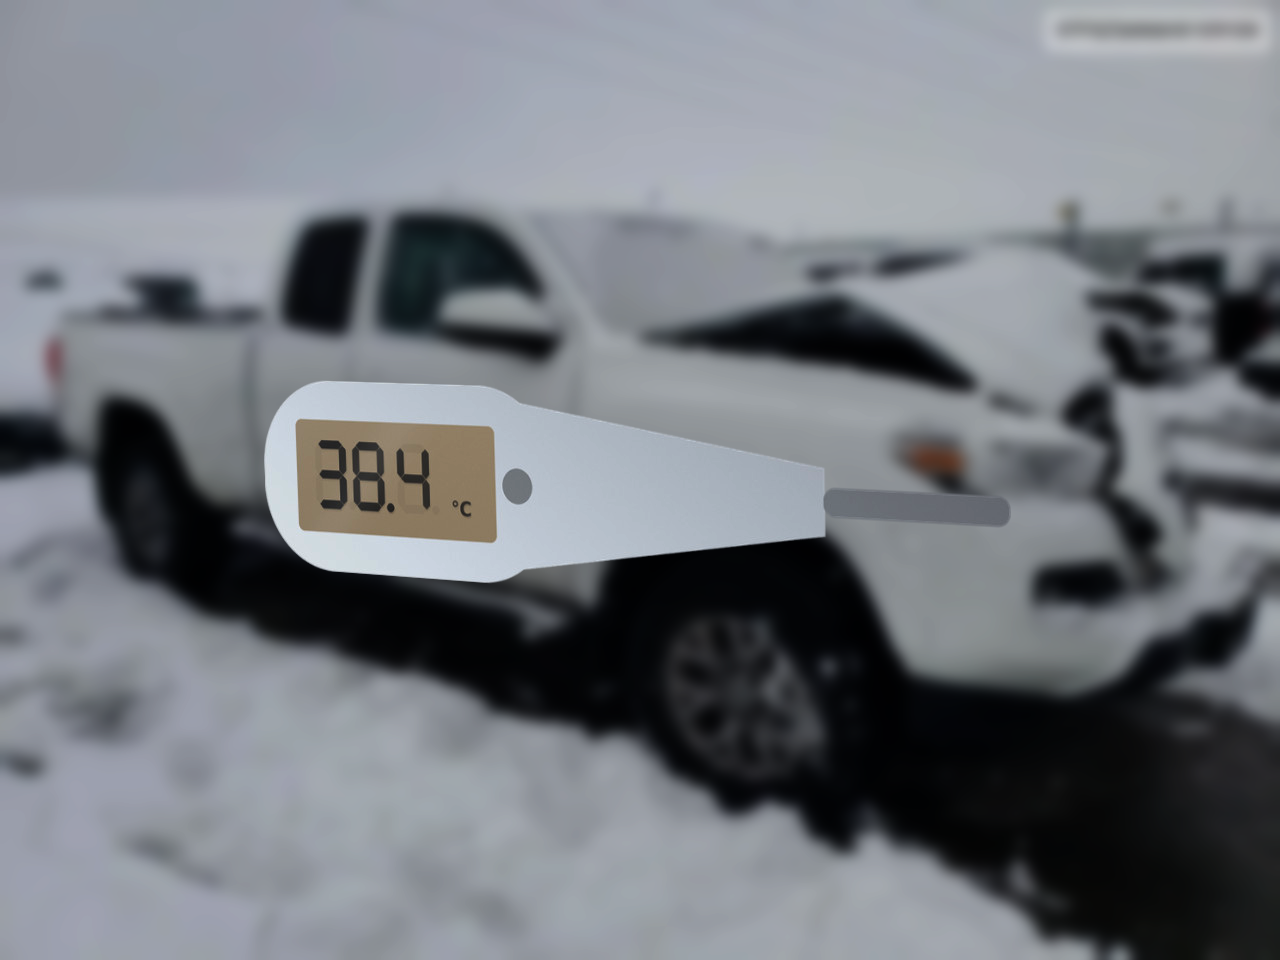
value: 38.4 (°C)
